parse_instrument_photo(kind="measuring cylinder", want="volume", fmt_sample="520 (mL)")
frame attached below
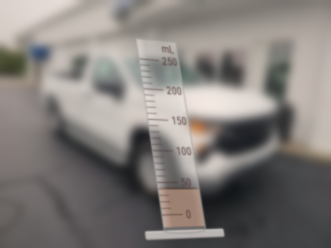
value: 40 (mL)
